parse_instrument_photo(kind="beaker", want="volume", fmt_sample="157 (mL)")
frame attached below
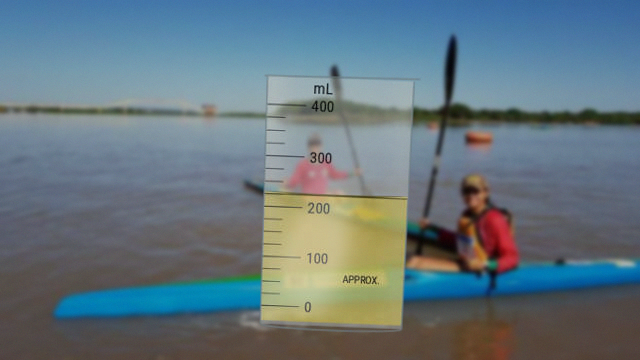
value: 225 (mL)
